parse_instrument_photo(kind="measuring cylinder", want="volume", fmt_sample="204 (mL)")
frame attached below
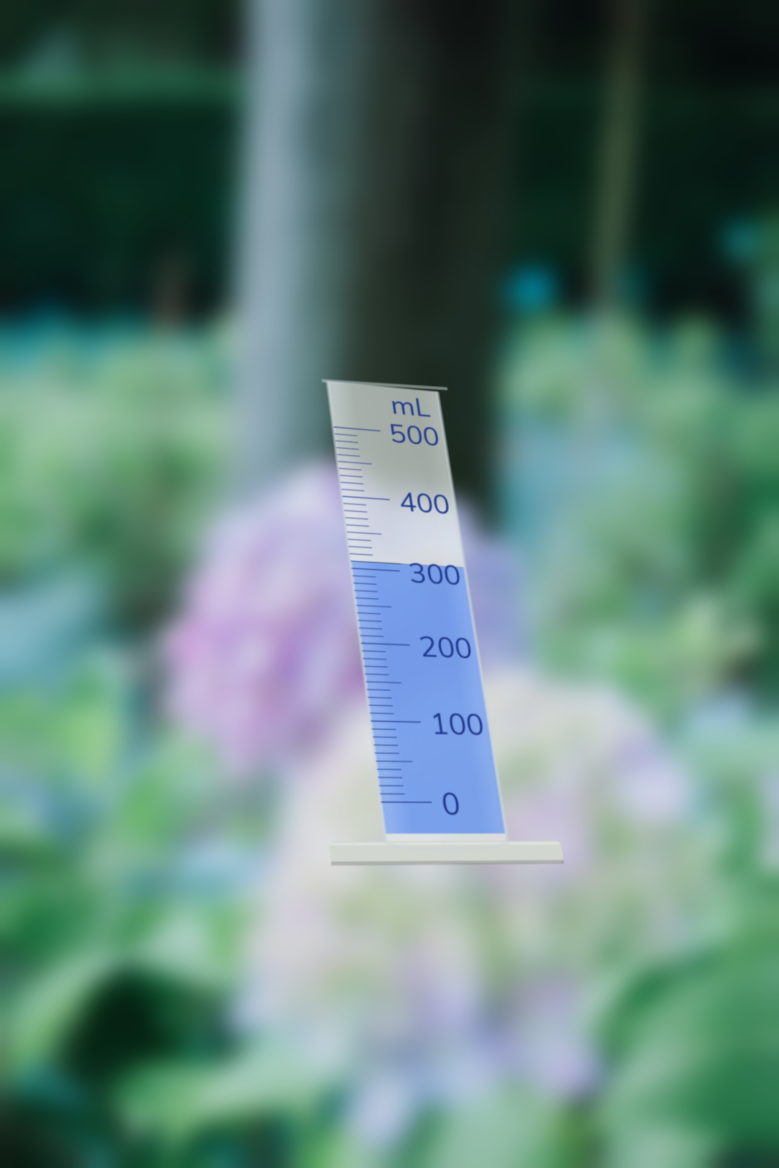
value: 310 (mL)
